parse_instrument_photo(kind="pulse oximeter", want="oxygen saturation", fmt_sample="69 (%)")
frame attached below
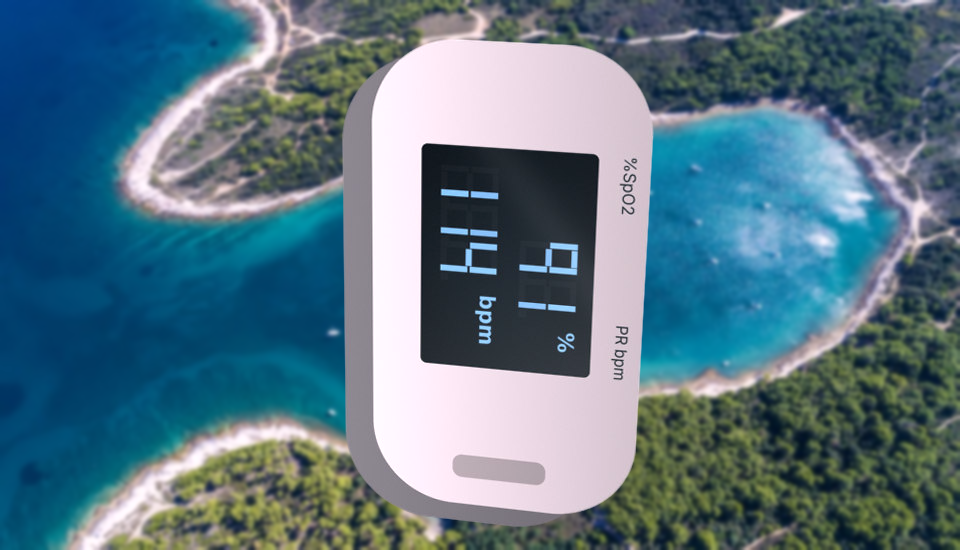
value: 91 (%)
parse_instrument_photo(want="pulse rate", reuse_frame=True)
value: 114 (bpm)
